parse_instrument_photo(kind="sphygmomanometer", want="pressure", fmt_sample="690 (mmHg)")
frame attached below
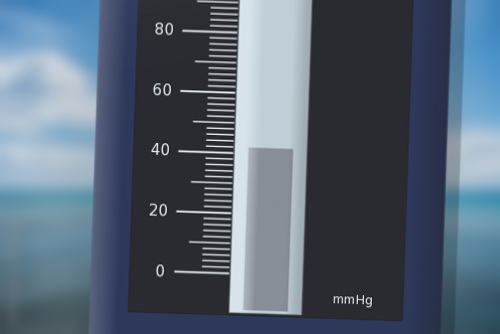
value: 42 (mmHg)
